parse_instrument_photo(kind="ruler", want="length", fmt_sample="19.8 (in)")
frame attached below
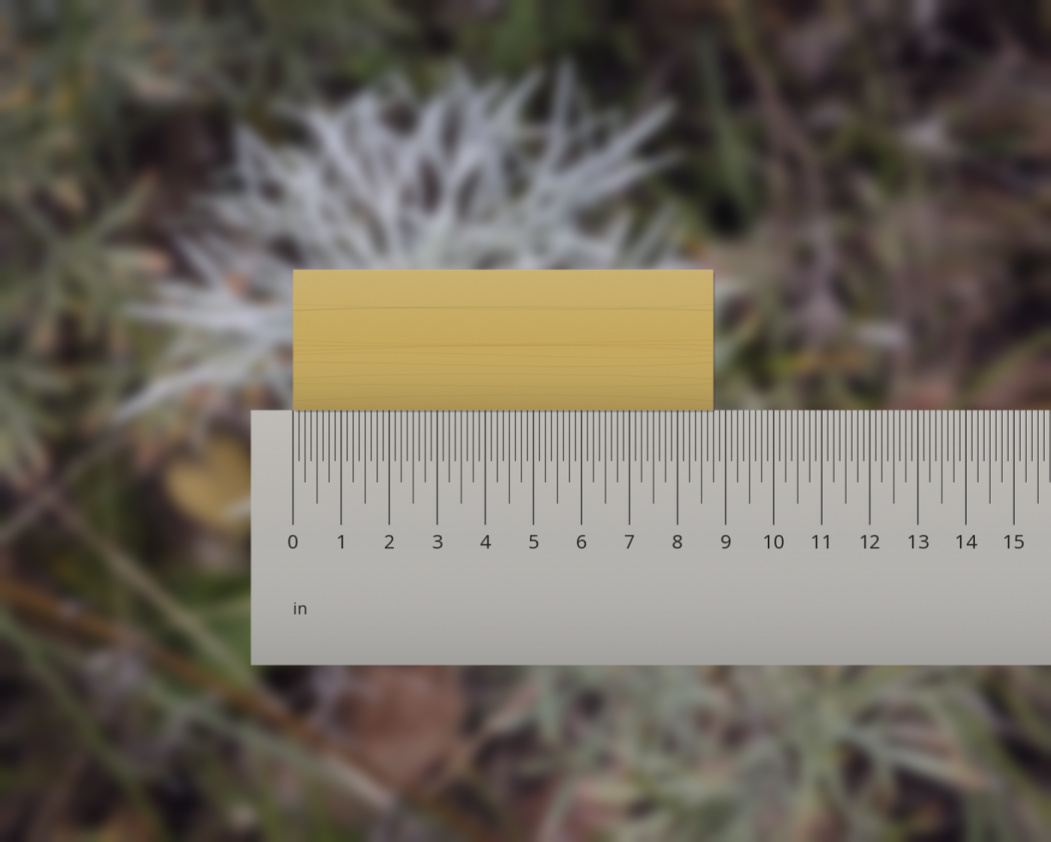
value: 8.75 (in)
